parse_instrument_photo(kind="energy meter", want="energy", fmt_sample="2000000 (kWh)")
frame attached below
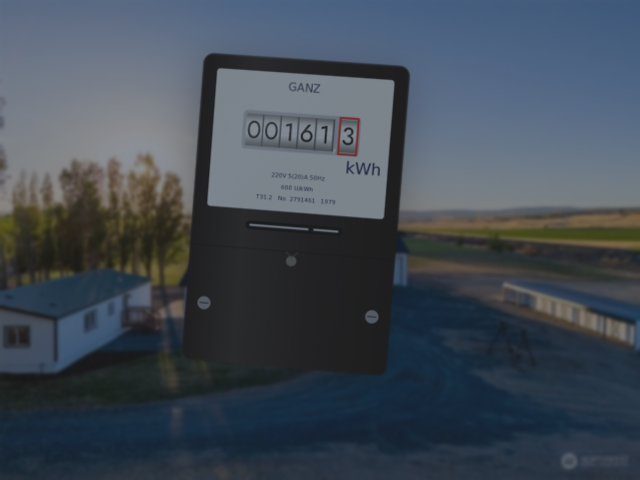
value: 161.3 (kWh)
